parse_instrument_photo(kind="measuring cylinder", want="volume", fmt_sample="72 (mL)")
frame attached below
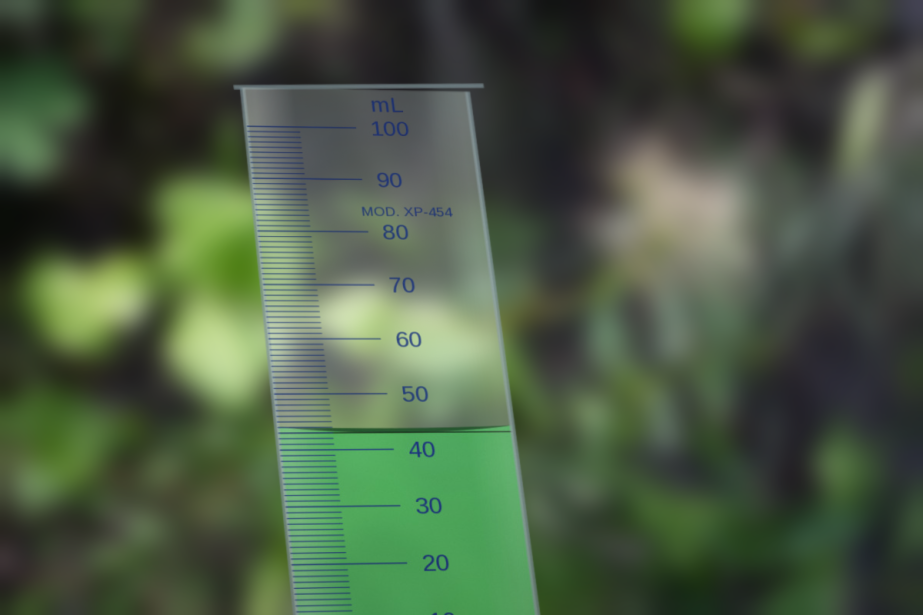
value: 43 (mL)
